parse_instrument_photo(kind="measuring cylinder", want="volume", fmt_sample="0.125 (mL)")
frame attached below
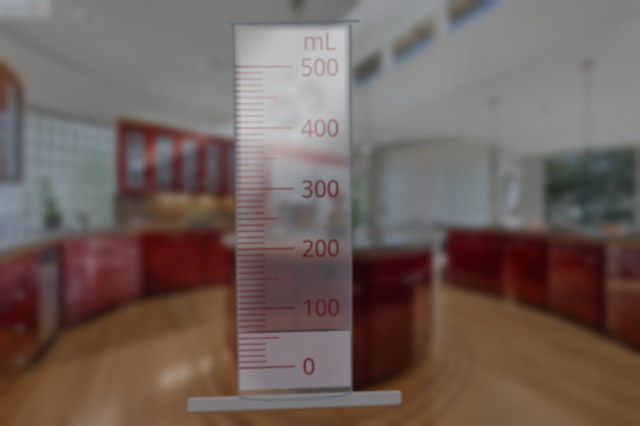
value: 60 (mL)
